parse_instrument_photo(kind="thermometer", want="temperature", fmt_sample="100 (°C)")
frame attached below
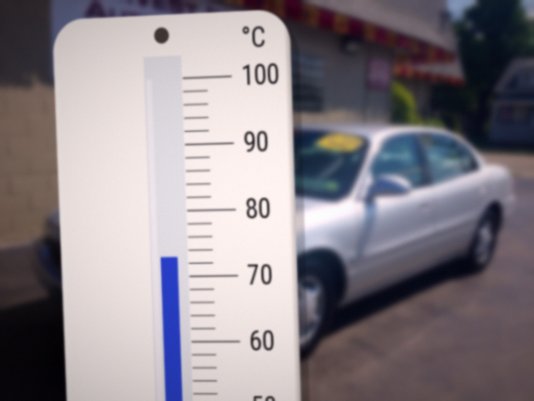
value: 73 (°C)
